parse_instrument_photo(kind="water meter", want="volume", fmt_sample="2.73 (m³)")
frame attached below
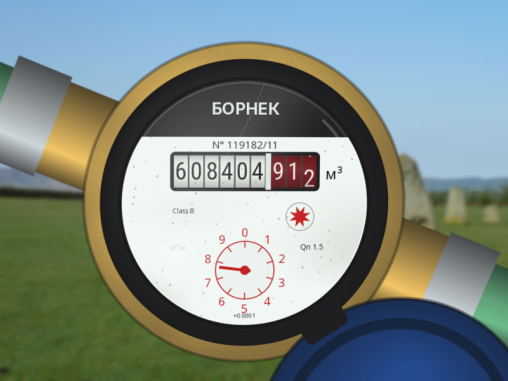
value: 608404.9117 (m³)
